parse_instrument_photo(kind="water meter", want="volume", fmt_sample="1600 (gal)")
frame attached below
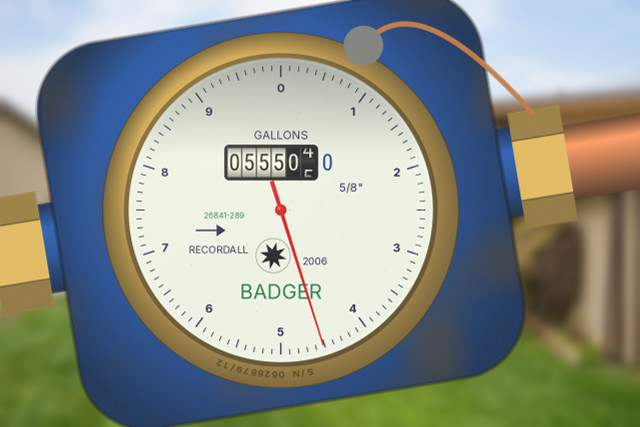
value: 555044.5 (gal)
